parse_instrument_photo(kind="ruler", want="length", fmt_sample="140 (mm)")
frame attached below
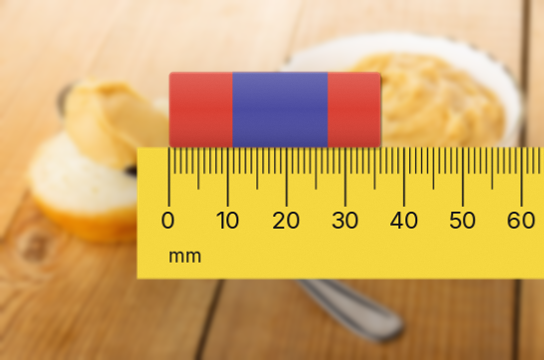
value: 36 (mm)
